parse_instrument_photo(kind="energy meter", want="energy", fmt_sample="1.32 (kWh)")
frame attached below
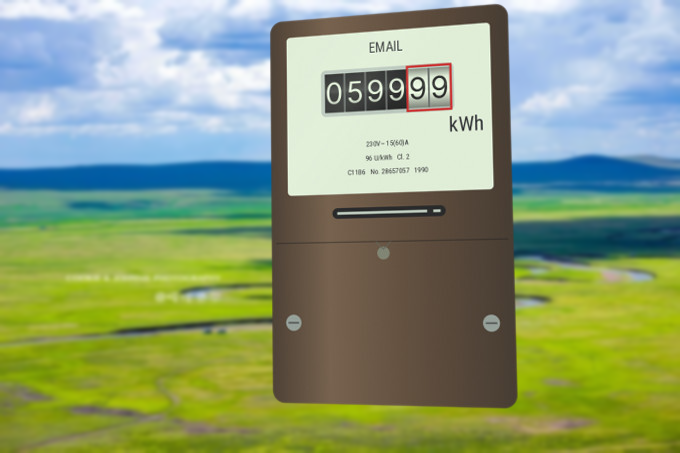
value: 599.99 (kWh)
